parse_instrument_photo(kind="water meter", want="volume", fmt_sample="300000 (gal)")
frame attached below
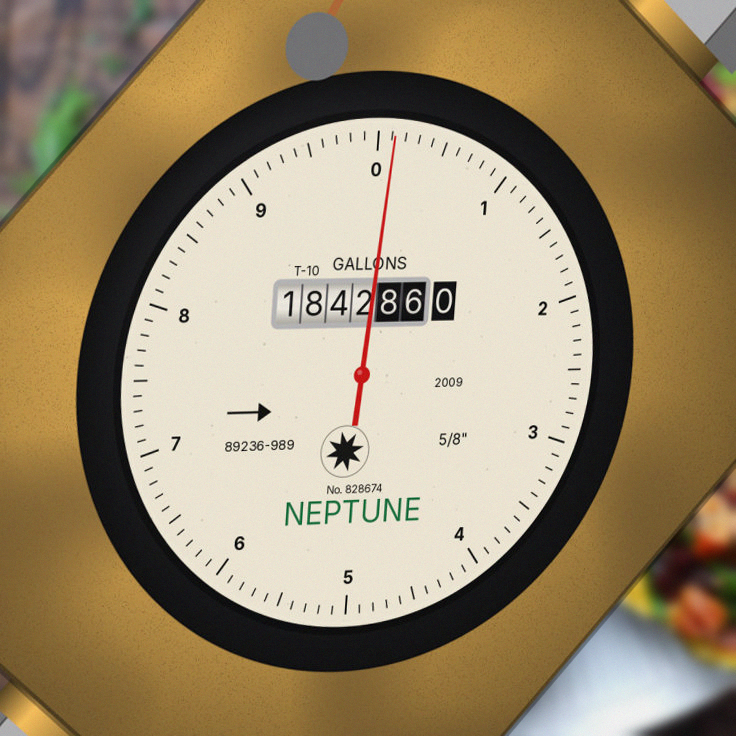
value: 1842860.1 (gal)
